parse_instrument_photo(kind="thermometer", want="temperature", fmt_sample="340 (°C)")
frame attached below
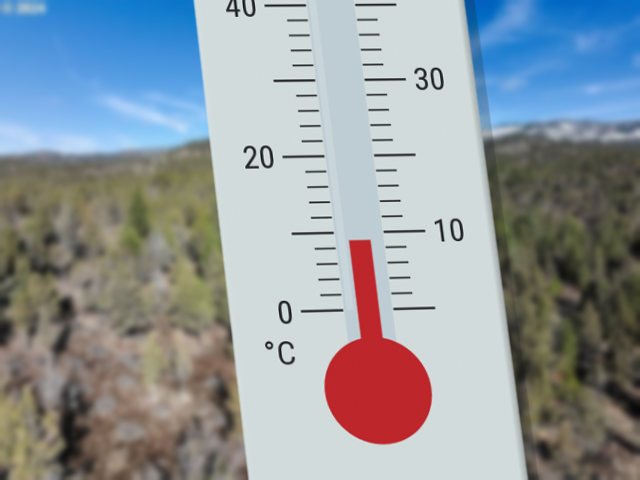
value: 9 (°C)
